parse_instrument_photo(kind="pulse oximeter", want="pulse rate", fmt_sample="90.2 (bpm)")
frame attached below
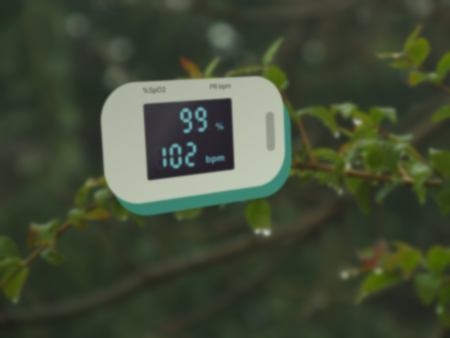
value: 102 (bpm)
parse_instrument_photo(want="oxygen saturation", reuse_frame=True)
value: 99 (%)
